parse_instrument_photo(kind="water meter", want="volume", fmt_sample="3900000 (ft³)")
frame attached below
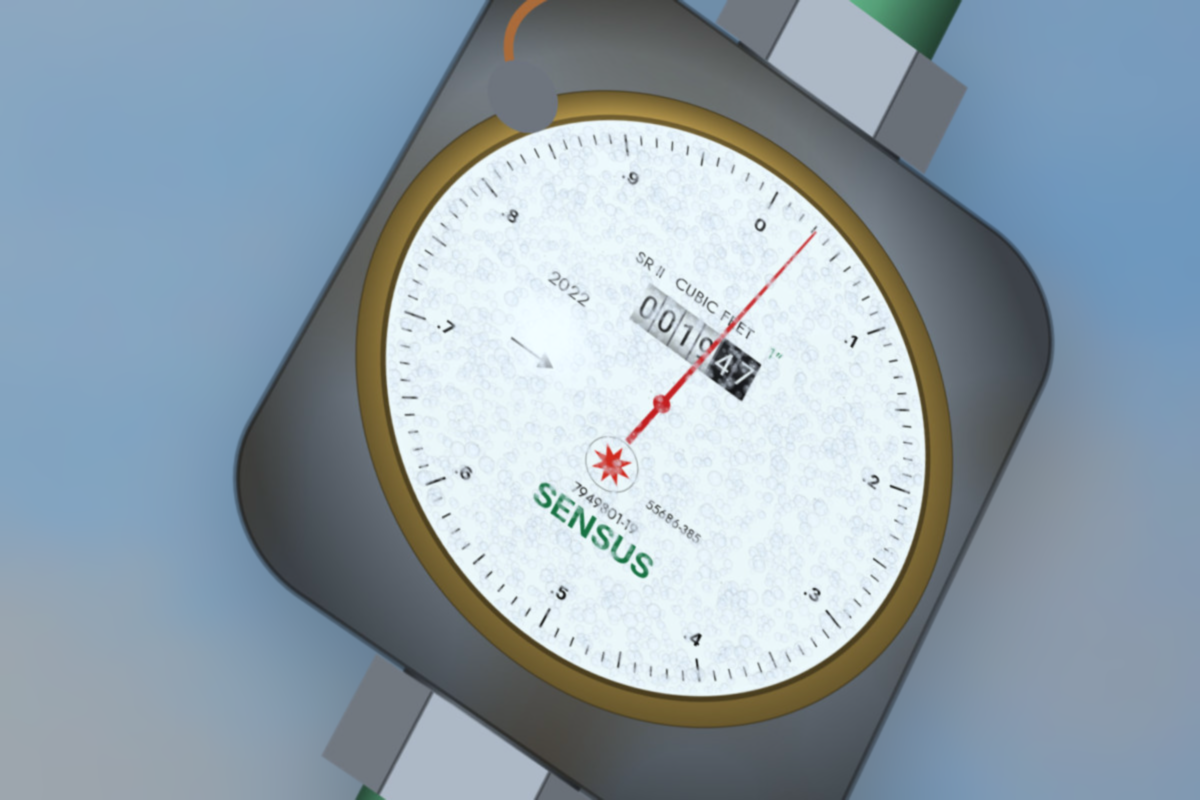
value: 1947.03 (ft³)
